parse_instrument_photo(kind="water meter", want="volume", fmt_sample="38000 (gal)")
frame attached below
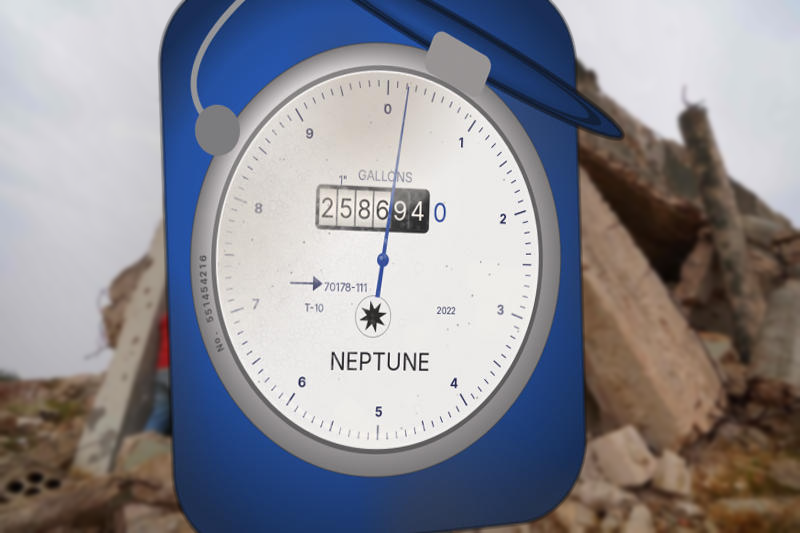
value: 2586940.2 (gal)
